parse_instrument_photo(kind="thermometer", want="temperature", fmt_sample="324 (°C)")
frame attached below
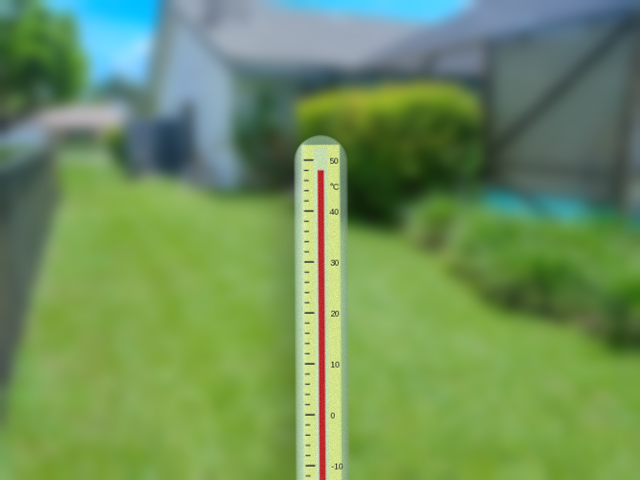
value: 48 (°C)
